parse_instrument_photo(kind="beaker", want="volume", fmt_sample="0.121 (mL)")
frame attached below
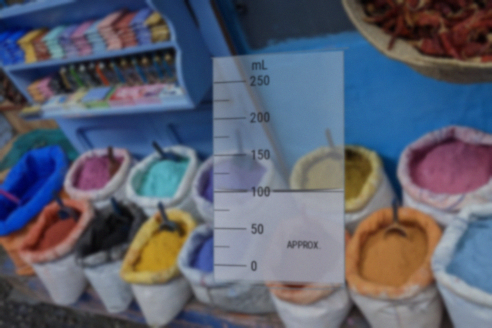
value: 100 (mL)
